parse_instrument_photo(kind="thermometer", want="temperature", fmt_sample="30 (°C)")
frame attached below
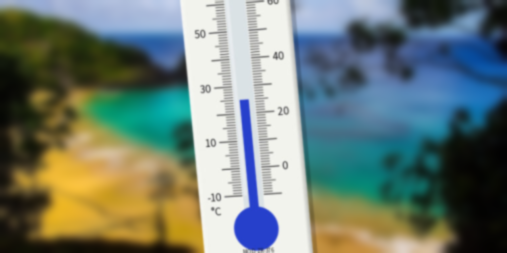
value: 25 (°C)
